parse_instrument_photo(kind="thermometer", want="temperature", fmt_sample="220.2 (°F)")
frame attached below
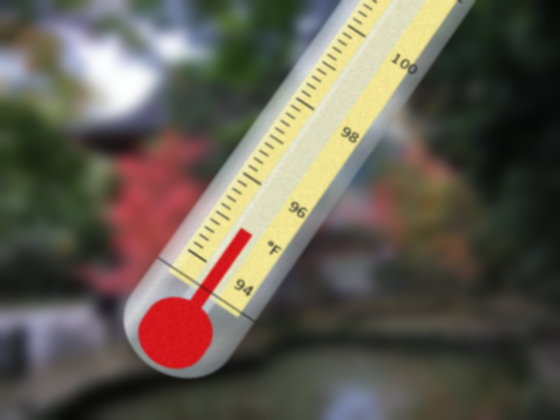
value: 95 (°F)
